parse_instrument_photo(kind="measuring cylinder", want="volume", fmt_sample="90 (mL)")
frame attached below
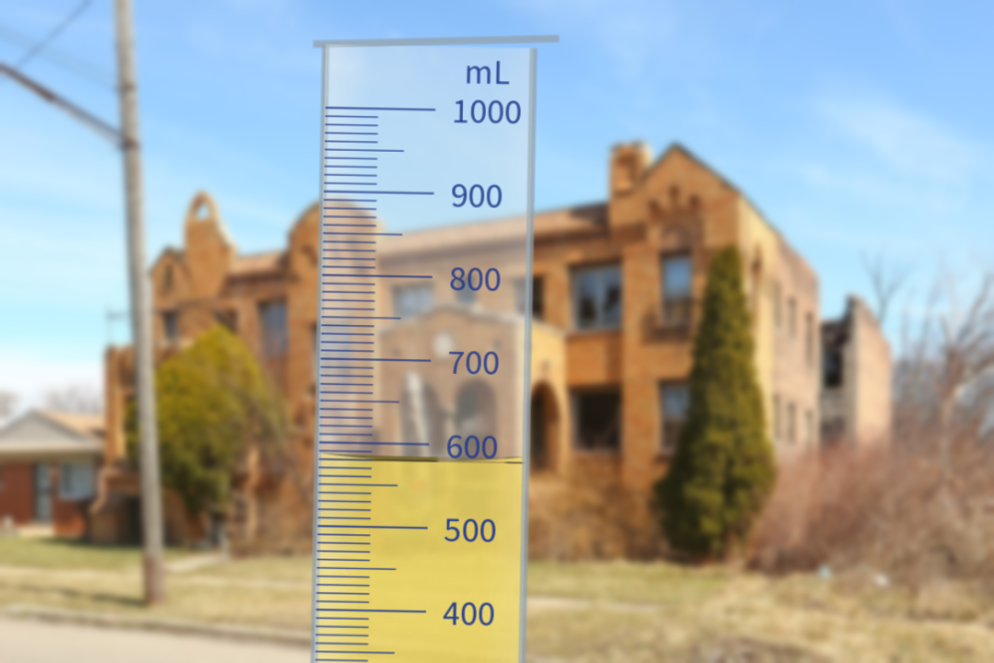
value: 580 (mL)
